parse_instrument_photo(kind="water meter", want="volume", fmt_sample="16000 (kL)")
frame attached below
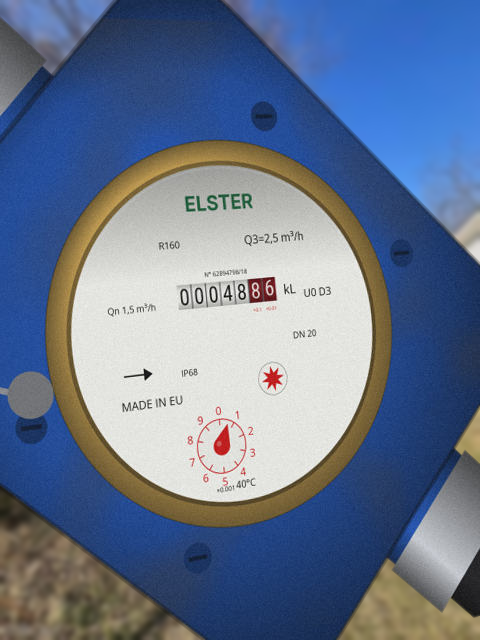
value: 48.860 (kL)
